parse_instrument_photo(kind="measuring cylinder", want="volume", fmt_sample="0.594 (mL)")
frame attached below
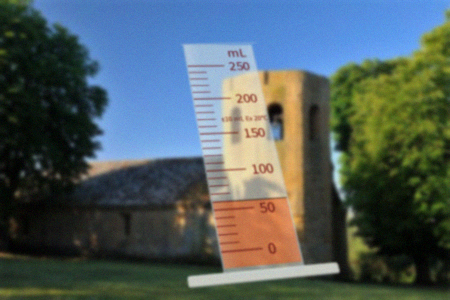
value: 60 (mL)
